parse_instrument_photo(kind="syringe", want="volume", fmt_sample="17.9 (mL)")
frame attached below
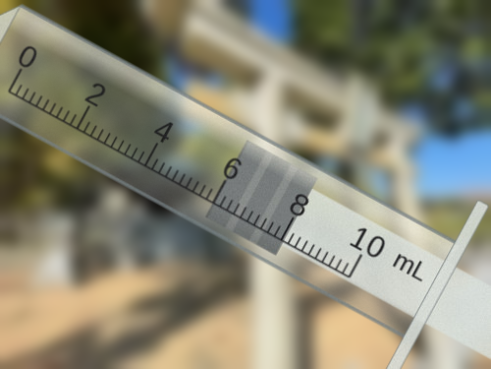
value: 6 (mL)
